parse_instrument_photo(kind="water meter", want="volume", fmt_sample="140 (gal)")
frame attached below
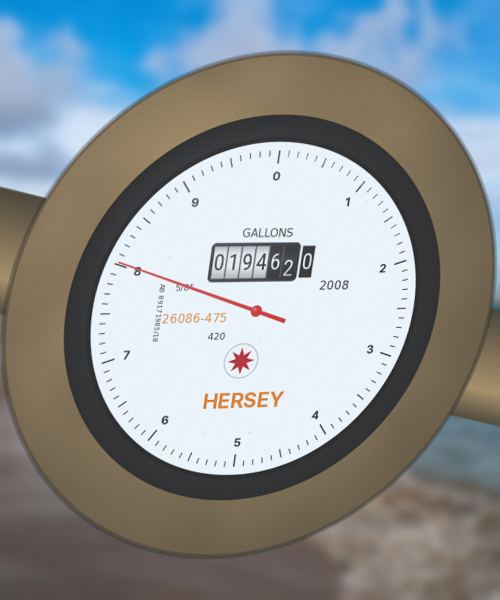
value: 194618.0 (gal)
